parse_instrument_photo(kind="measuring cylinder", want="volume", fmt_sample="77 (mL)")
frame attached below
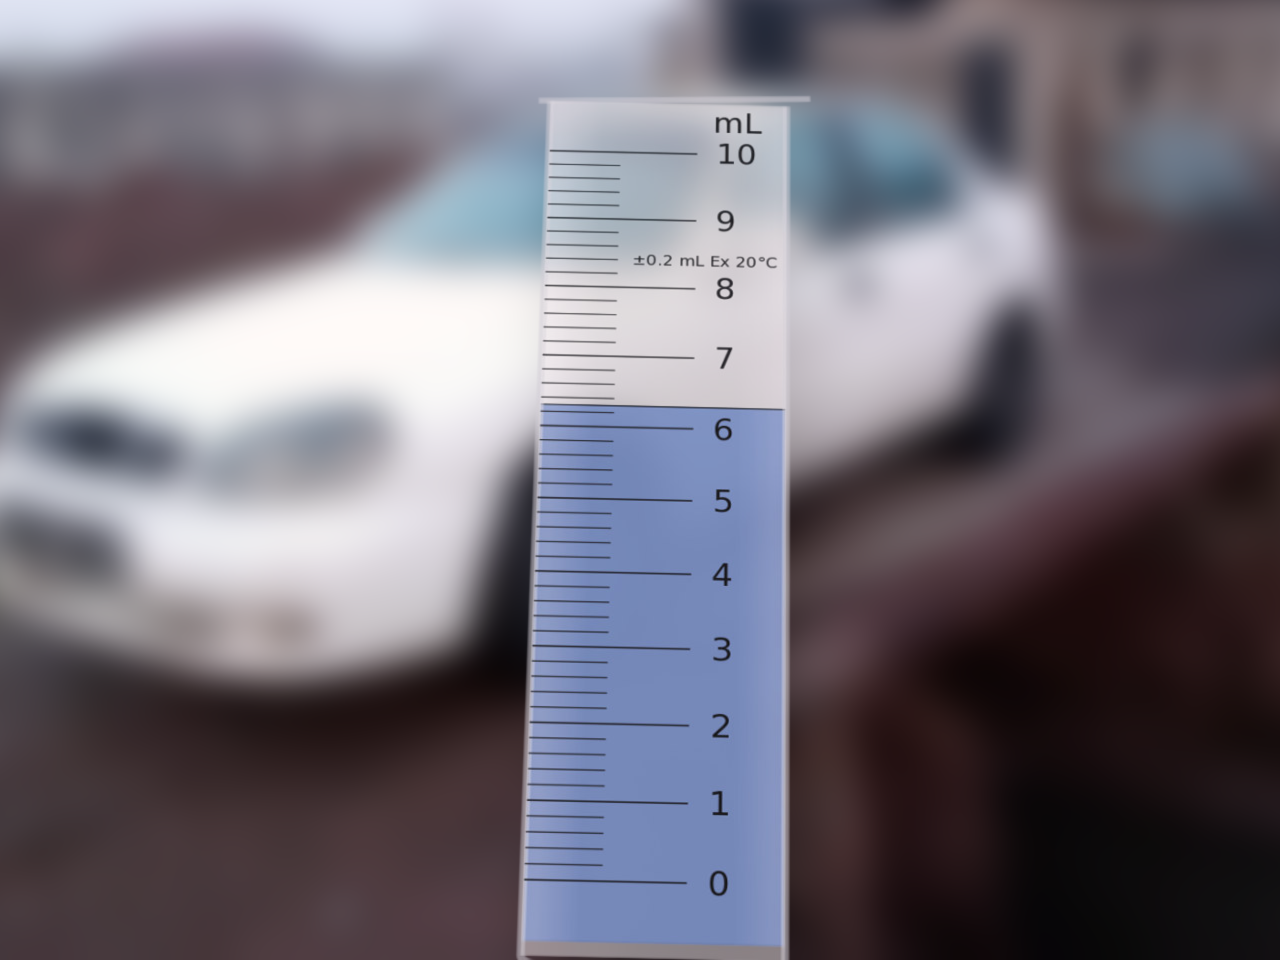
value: 6.3 (mL)
